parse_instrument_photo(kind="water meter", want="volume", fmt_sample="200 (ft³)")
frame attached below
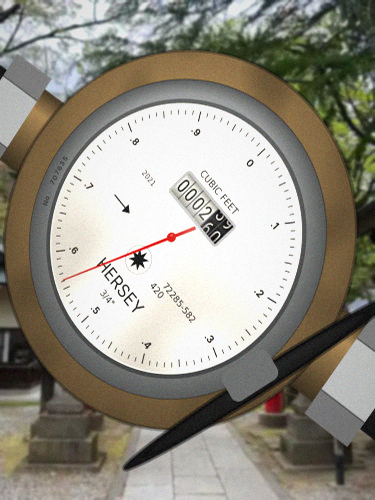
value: 259.56 (ft³)
